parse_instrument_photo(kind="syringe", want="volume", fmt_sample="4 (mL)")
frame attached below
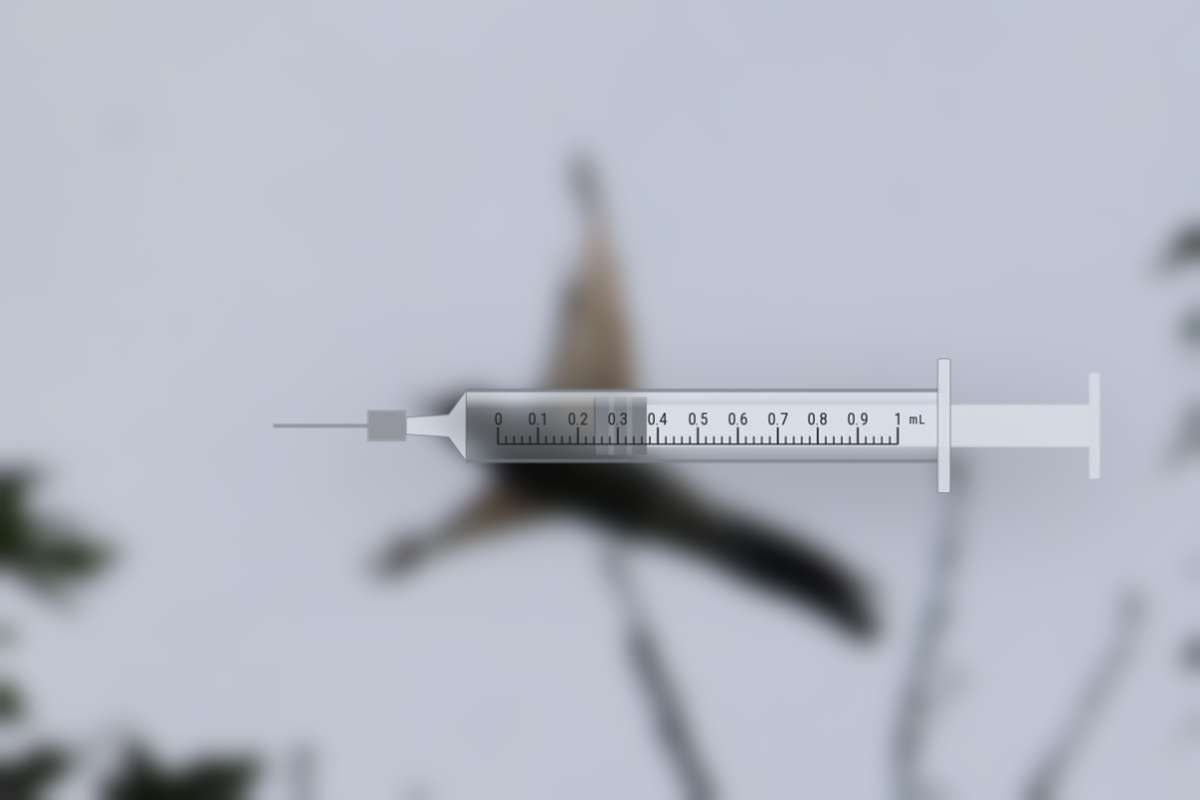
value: 0.24 (mL)
